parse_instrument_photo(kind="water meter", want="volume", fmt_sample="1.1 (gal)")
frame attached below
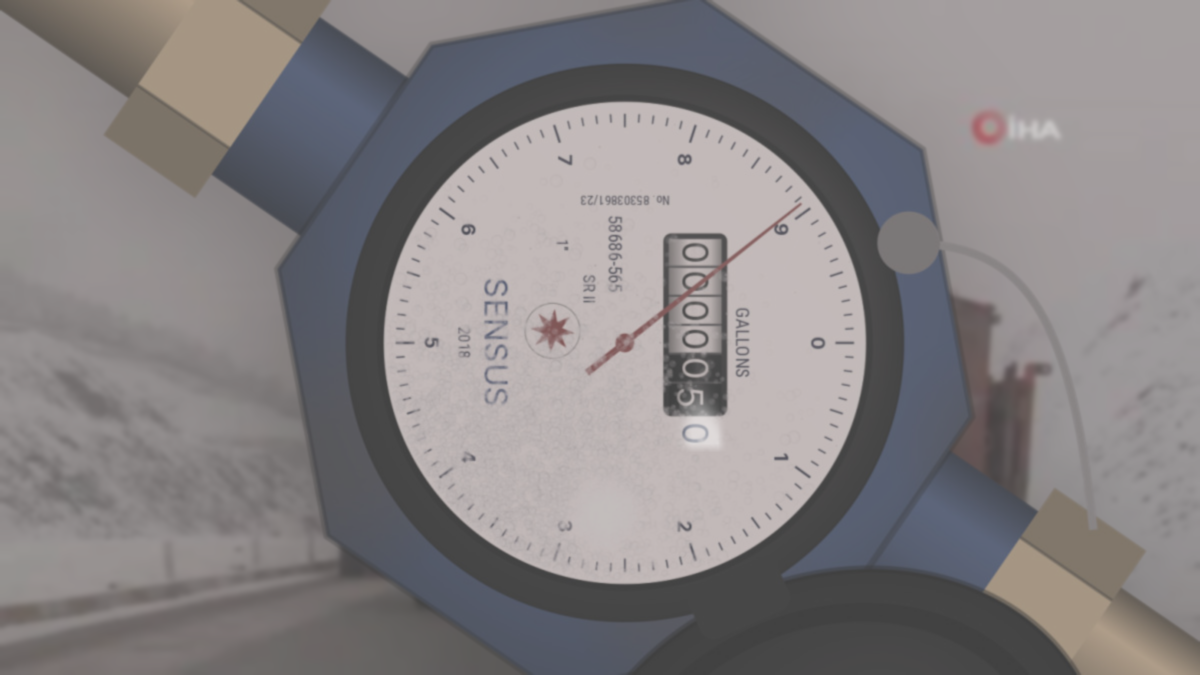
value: 48.9 (gal)
